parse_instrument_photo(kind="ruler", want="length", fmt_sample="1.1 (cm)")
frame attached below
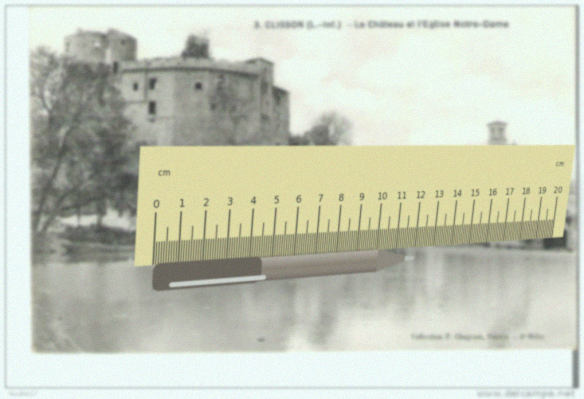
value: 12 (cm)
